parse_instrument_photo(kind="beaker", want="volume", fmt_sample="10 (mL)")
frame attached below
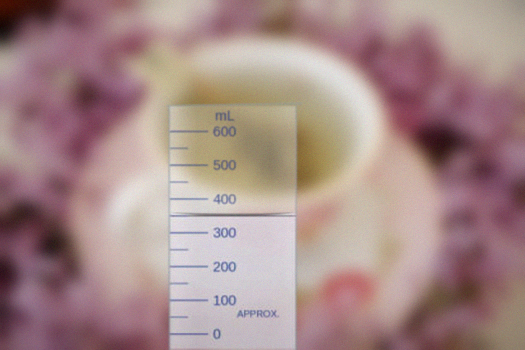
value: 350 (mL)
